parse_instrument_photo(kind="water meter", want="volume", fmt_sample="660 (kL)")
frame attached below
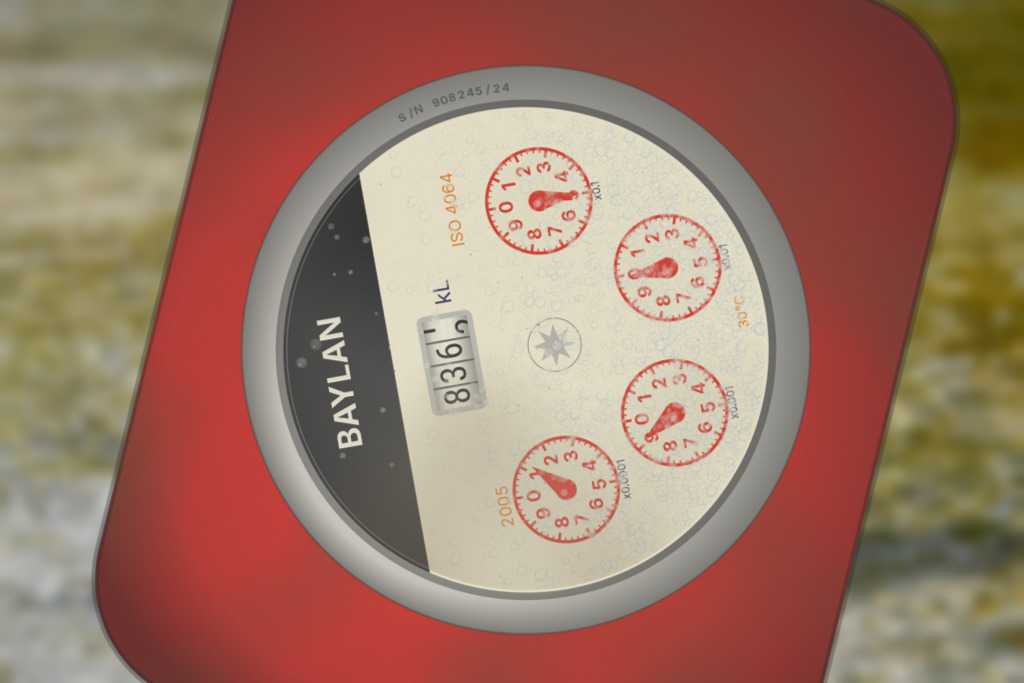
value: 8361.4991 (kL)
